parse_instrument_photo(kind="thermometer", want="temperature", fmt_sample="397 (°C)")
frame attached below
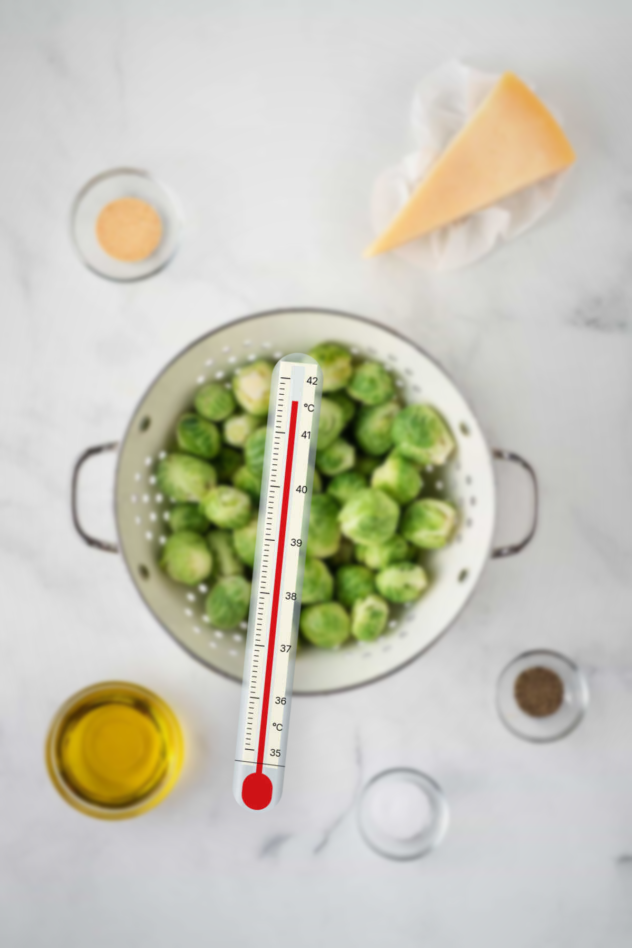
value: 41.6 (°C)
